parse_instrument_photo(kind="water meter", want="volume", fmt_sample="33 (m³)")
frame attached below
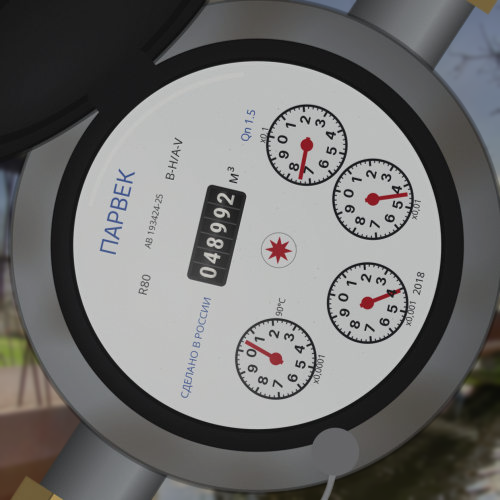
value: 48992.7440 (m³)
